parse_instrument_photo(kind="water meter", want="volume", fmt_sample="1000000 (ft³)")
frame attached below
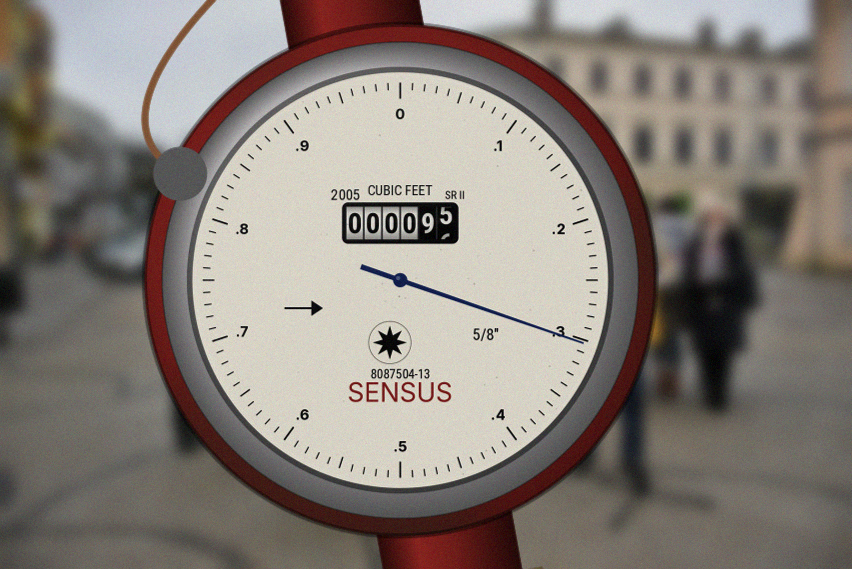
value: 95.30 (ft³)
